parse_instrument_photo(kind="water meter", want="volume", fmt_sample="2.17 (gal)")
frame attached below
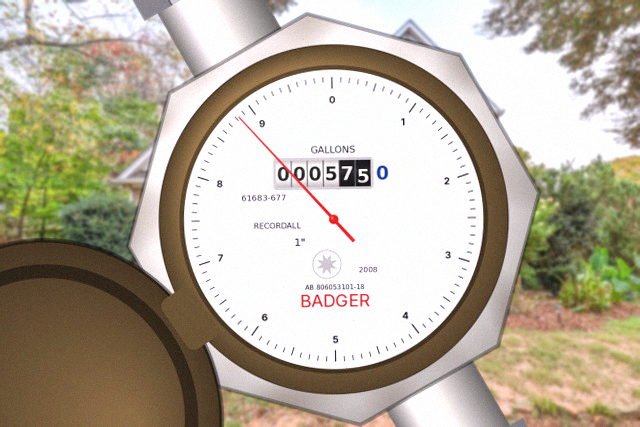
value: 5748.8 (gal)
